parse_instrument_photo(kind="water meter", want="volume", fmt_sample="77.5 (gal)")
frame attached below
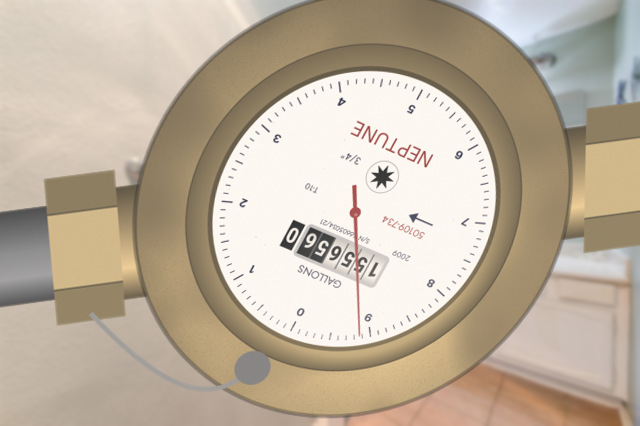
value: 1556559.1 (gal)
